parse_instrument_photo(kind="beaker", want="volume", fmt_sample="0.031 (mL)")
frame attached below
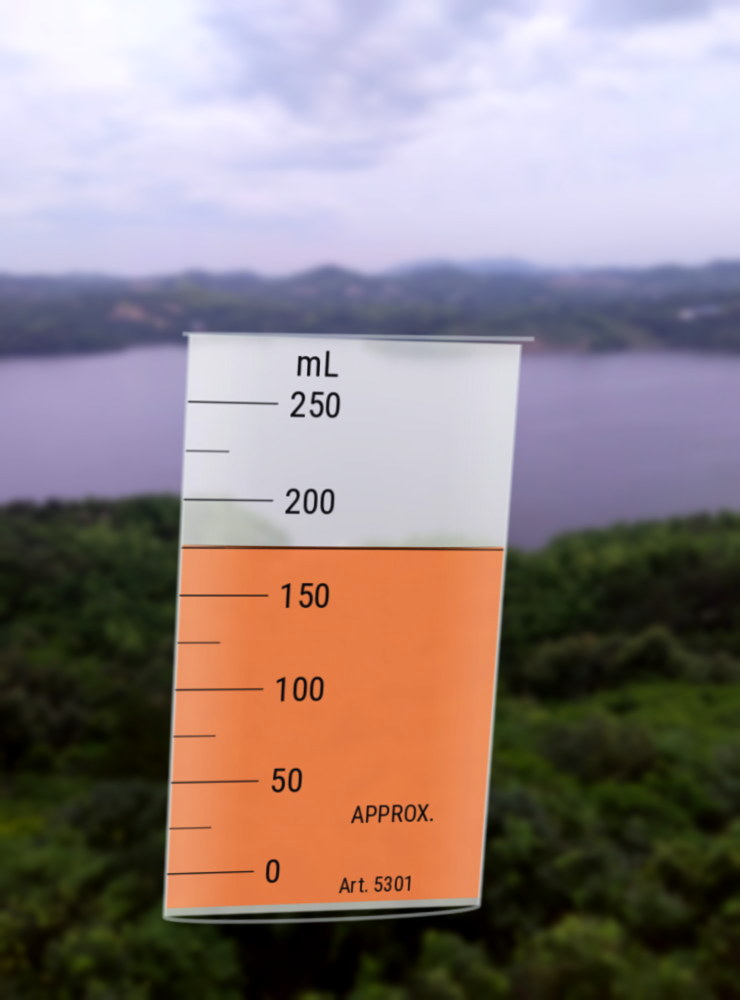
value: 175 (mL)
